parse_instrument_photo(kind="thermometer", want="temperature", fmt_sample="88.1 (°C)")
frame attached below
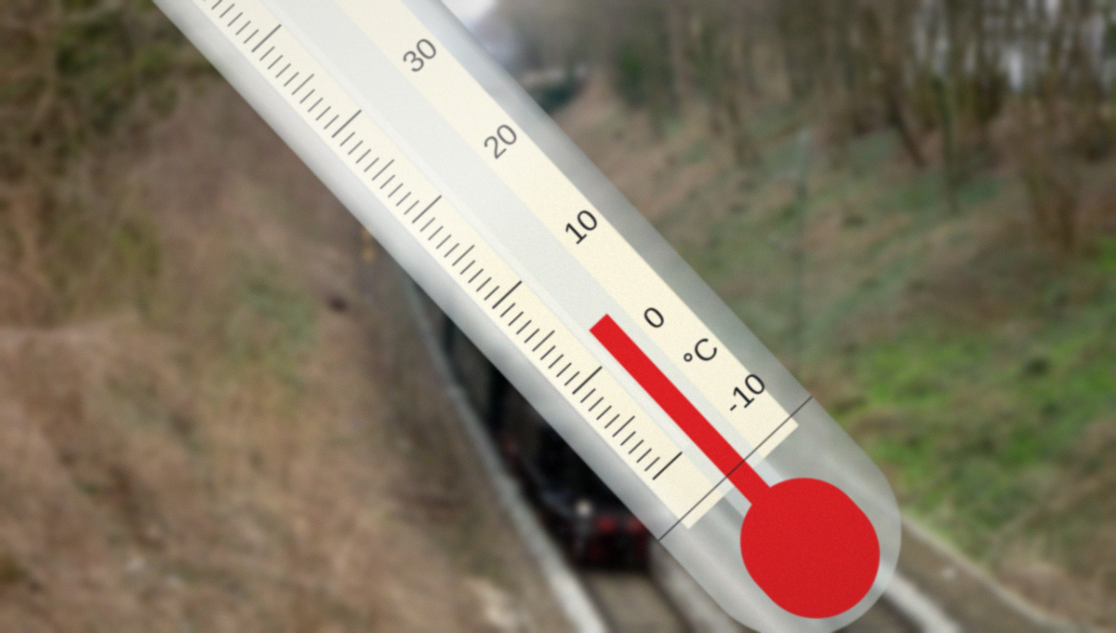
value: 3 (°C)
